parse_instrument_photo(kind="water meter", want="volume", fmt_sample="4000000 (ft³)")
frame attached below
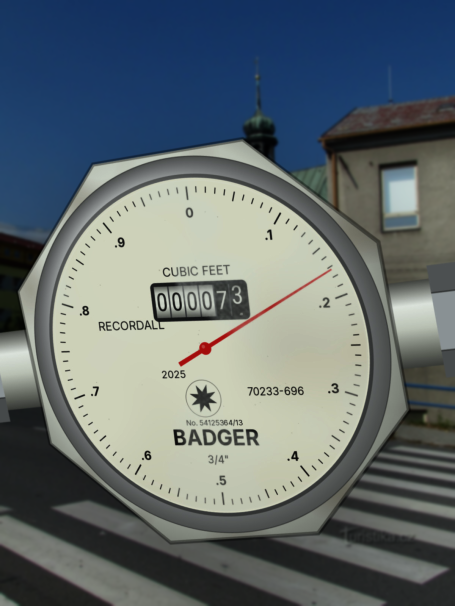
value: 73.17 (ft³)
